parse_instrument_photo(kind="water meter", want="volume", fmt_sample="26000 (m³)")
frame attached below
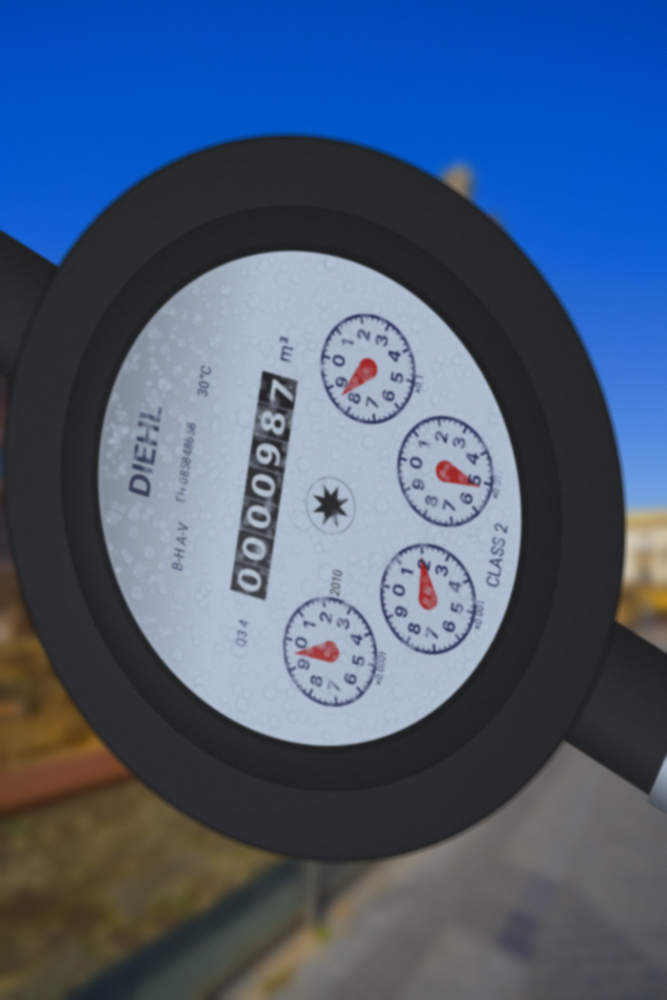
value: 986.8519 (m³)
